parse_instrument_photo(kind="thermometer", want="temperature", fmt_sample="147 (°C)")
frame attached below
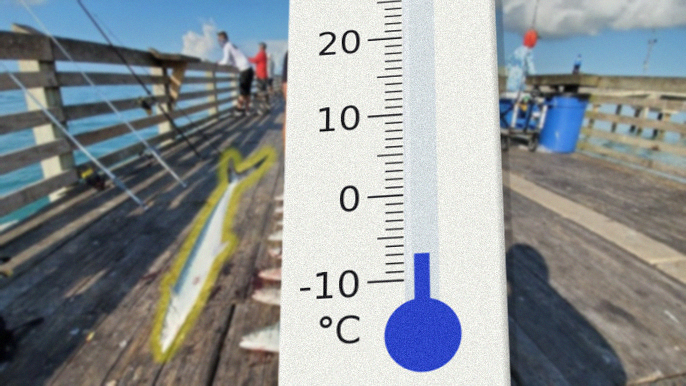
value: -7 (°C)
